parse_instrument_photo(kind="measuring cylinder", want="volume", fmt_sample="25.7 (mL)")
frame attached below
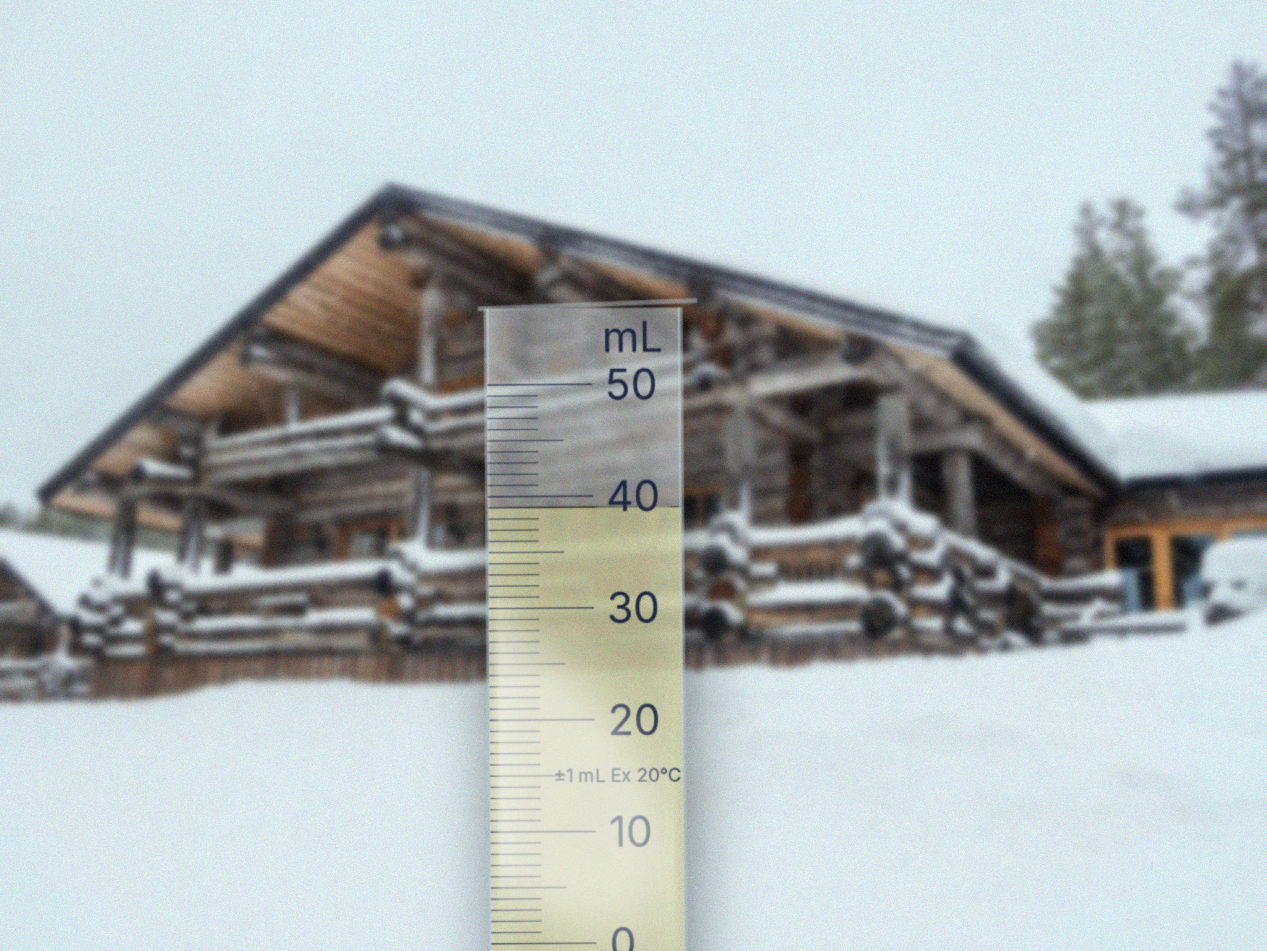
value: 39 (mL)
